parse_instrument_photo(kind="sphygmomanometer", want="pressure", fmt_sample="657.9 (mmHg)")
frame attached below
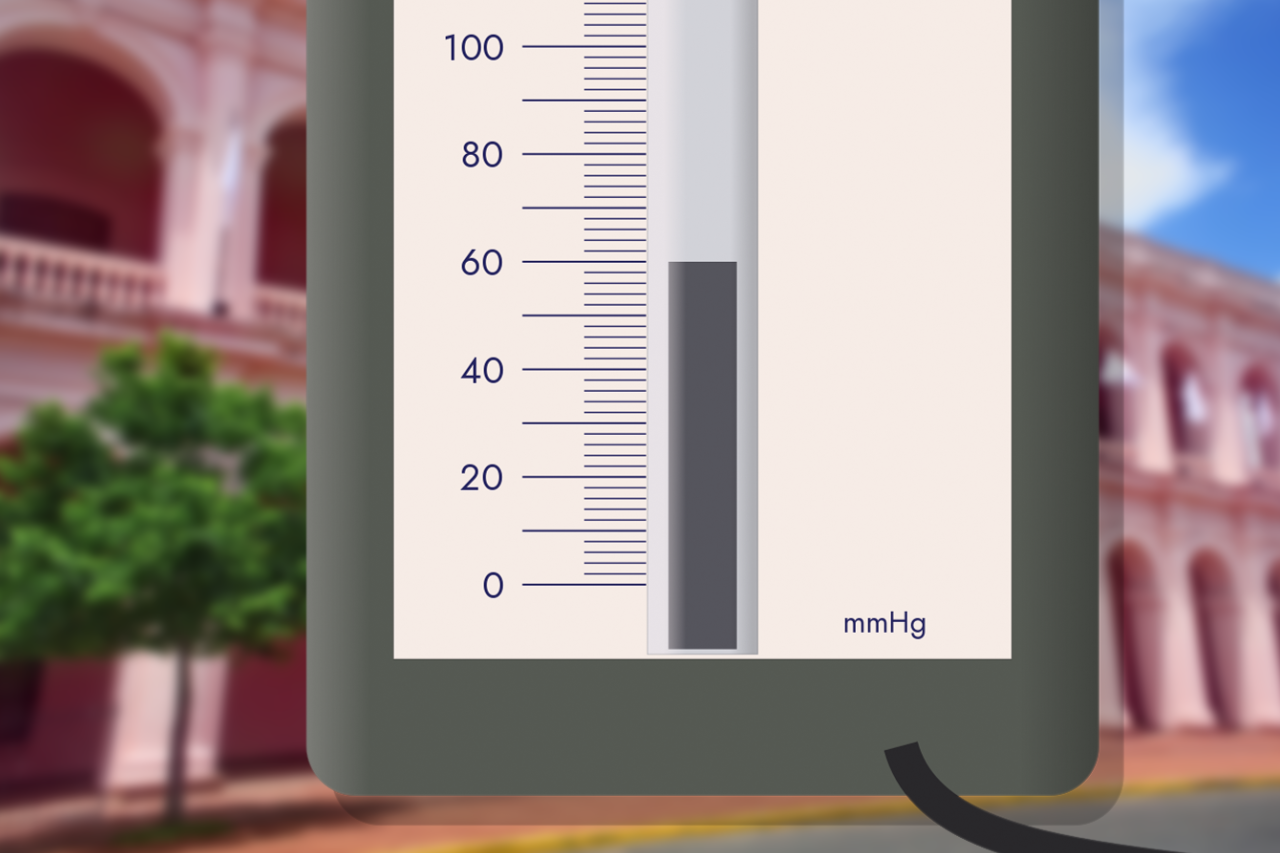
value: 60 (mmHg)
